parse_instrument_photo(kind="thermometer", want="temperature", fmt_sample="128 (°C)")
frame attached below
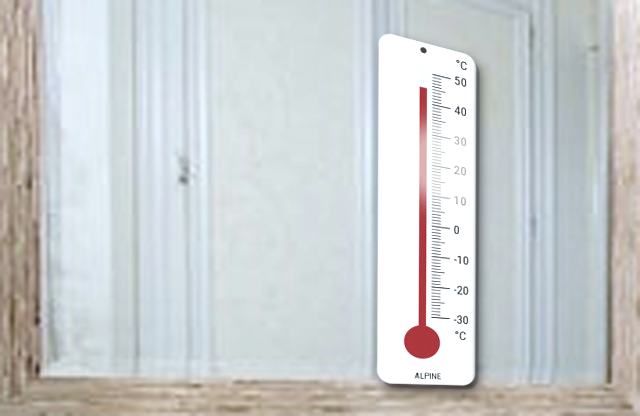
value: 45 (°C)
